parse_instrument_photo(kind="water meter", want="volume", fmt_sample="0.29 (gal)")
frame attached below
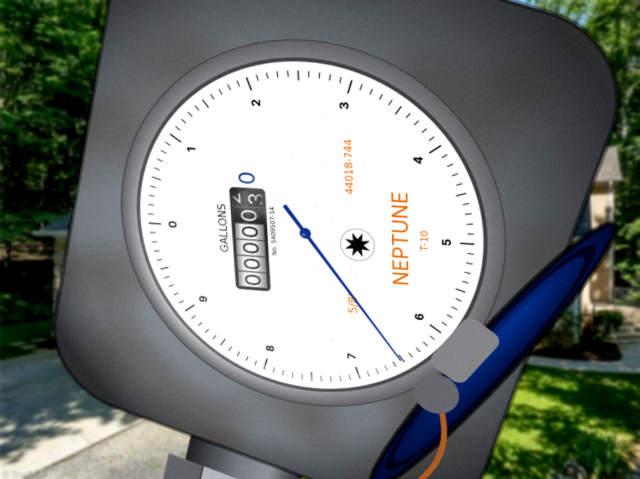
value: 26.5 (gal)
